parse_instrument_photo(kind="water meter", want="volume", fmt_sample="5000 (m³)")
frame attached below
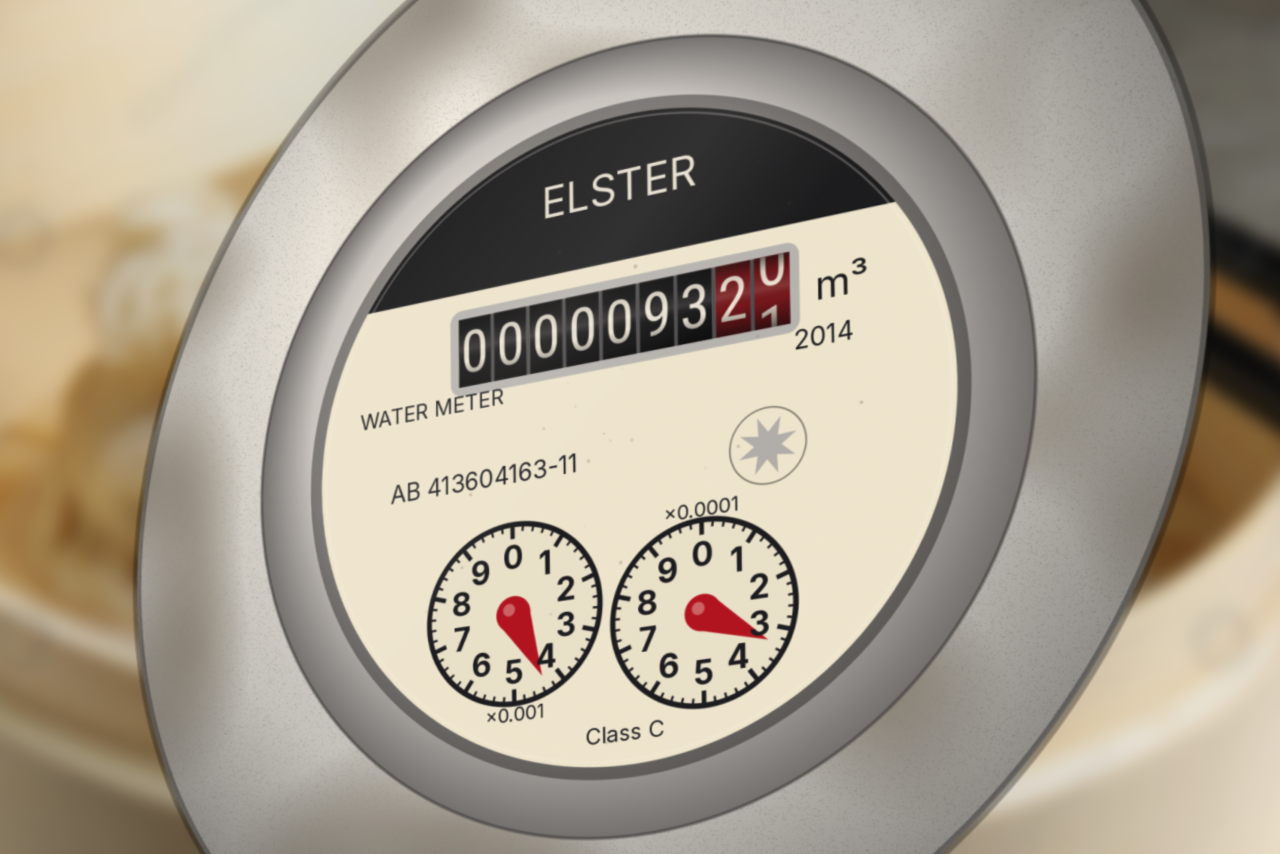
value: 93.2043 (m³)
